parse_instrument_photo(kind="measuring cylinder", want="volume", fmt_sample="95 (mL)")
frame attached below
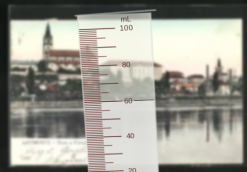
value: 60 (mL)
